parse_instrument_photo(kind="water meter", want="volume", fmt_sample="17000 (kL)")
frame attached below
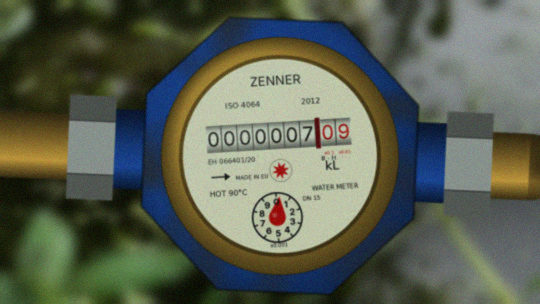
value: 7.090 (kL)
